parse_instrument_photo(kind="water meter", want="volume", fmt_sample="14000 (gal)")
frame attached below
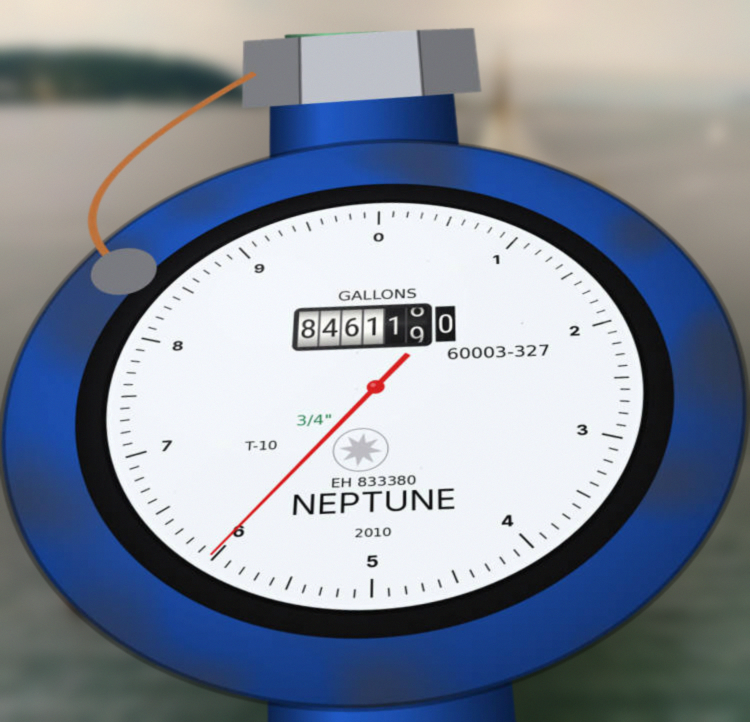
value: 8461186.0 (gal)
